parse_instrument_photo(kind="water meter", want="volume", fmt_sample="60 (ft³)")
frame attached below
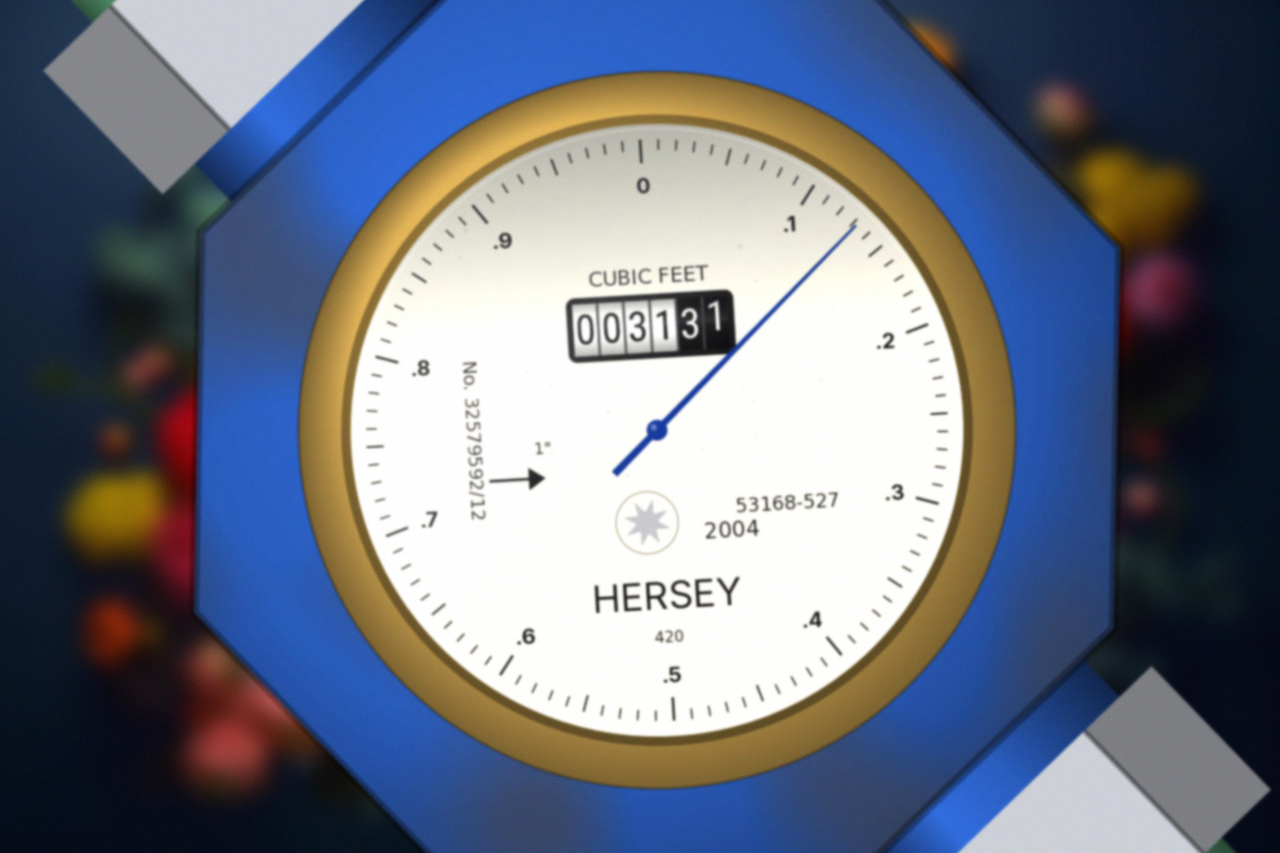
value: 3131.13 (ft³)
